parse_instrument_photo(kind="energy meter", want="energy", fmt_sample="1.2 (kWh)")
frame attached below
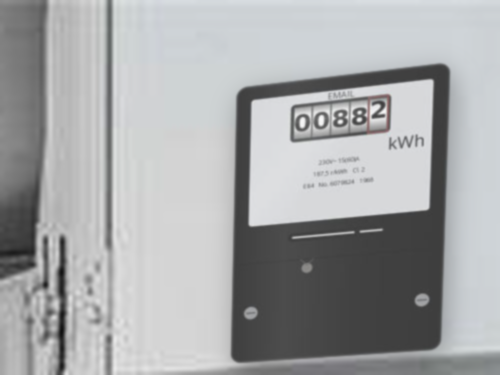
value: 88.2 (kWh)
